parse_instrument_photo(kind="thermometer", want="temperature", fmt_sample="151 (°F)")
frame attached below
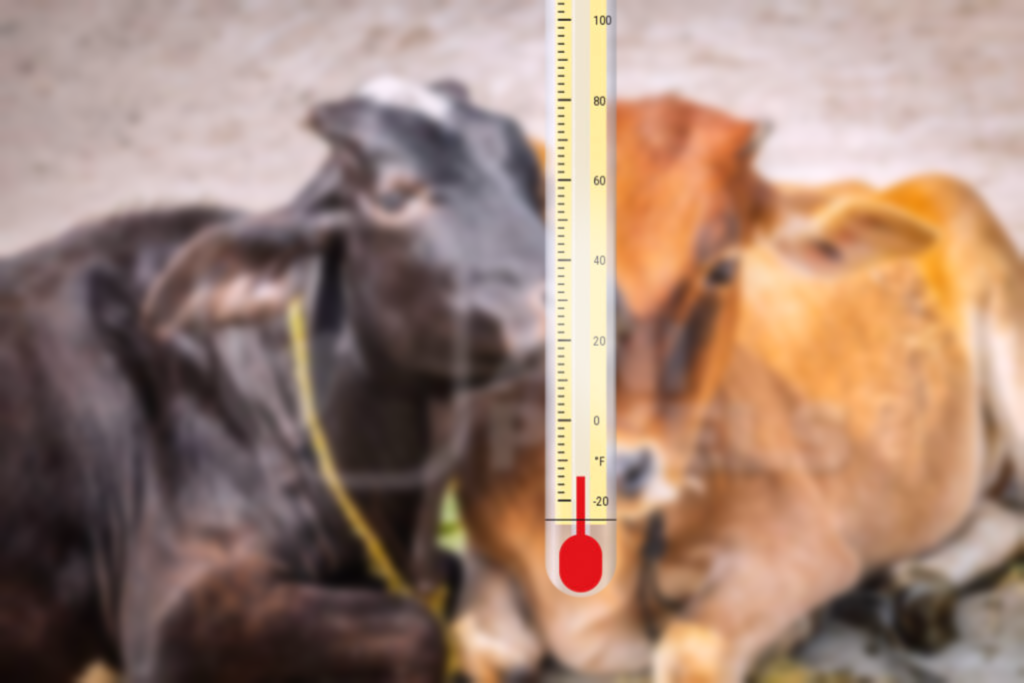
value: -14 (°F)
